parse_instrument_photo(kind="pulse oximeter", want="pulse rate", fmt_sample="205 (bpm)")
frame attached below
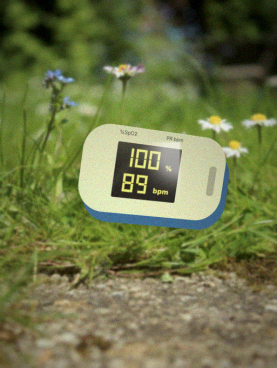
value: 89 (bpm)
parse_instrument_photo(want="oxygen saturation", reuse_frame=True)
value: 100 (%)
